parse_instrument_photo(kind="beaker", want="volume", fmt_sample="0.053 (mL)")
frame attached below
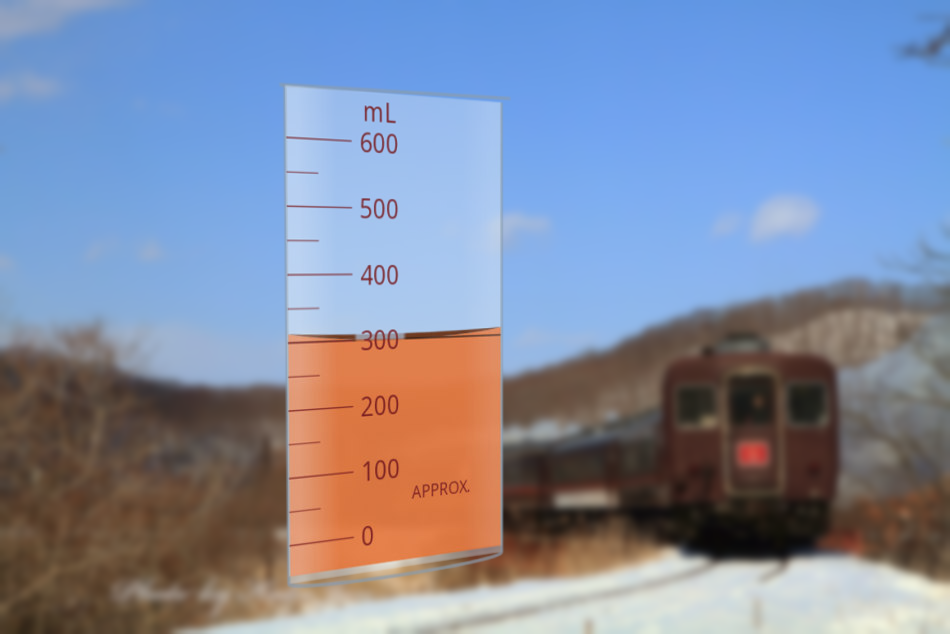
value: 300 (mL)
